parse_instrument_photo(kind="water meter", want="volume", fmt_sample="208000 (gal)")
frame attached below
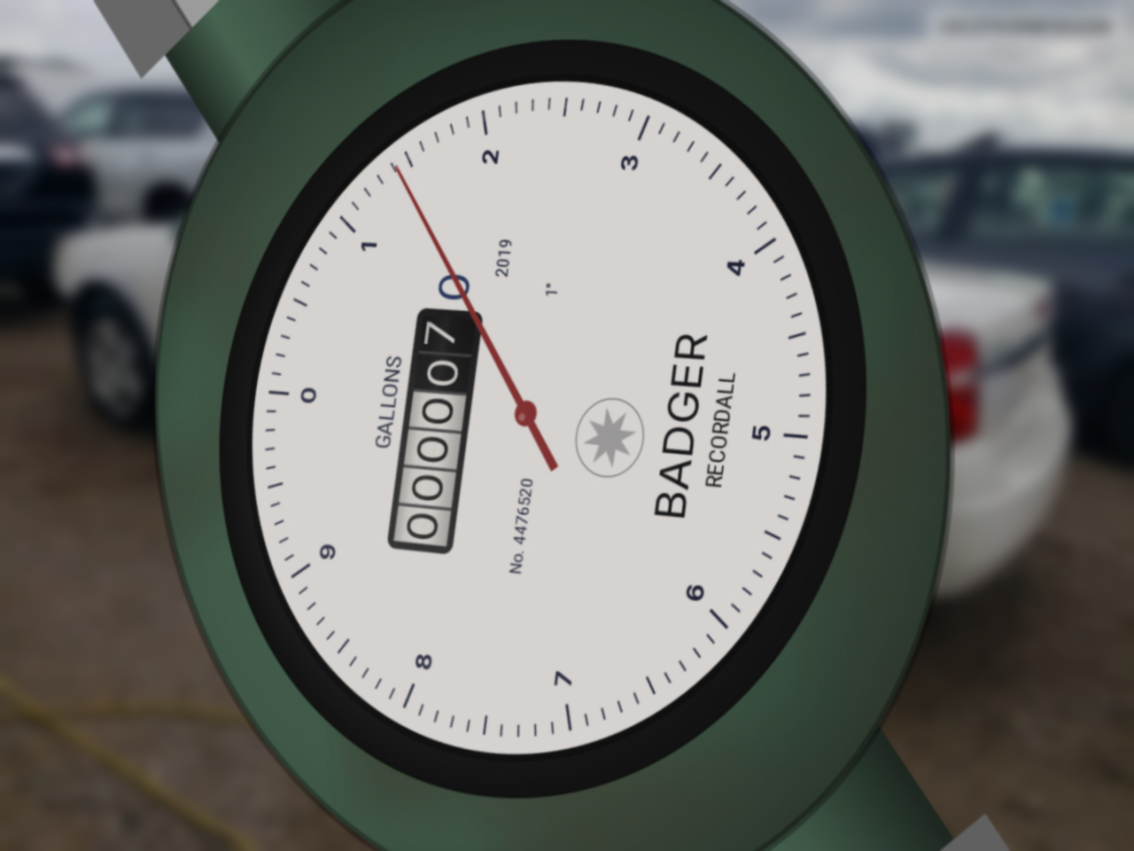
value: 71.4 (gal)
